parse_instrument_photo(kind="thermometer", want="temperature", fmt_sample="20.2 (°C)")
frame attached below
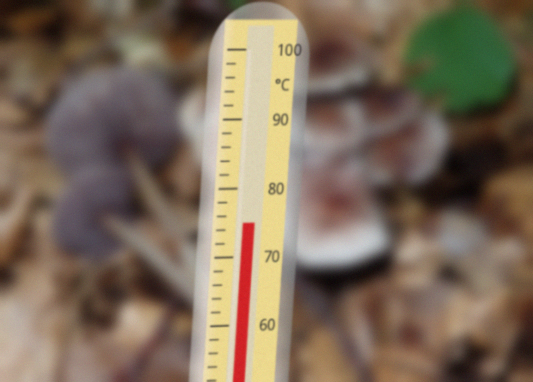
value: 75 (°C)
